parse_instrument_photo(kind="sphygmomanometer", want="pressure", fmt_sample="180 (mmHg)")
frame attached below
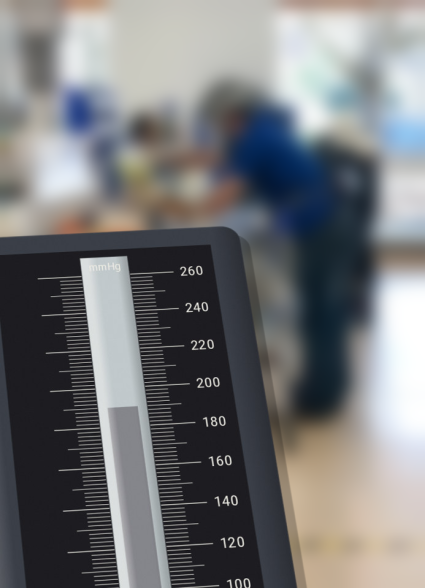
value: 190 (mmHg)
